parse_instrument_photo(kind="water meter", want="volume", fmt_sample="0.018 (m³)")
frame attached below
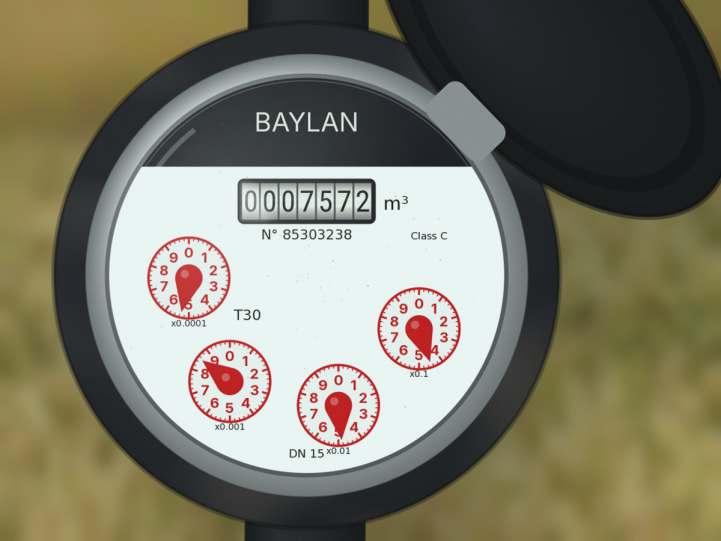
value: 7572.4485 (m³)
